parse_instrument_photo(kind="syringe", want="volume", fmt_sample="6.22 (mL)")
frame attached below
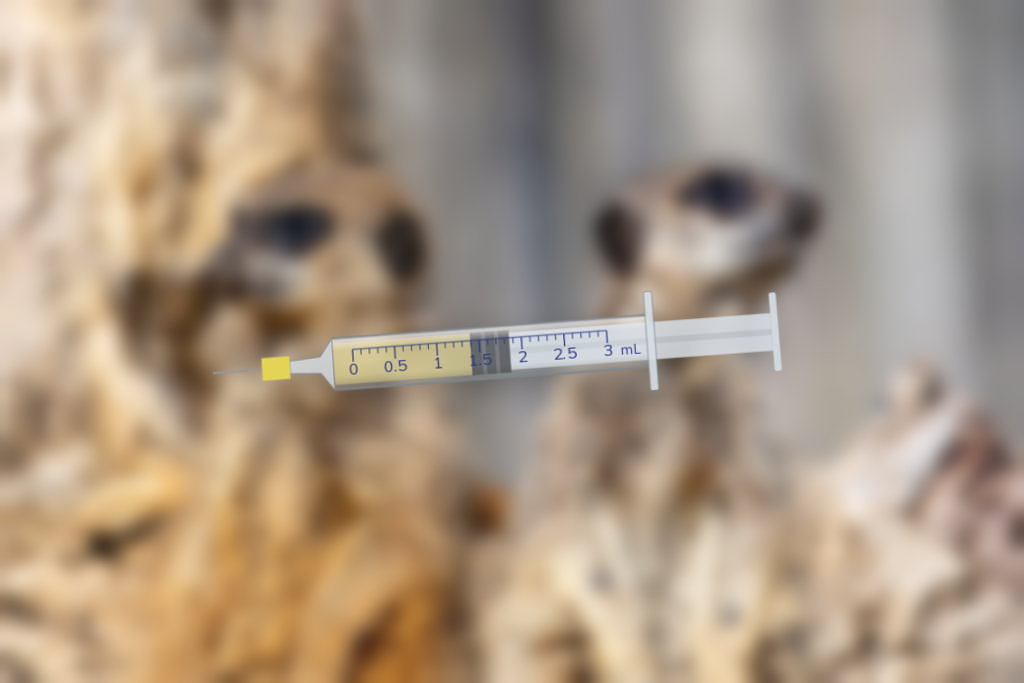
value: 1.4 (mL)
